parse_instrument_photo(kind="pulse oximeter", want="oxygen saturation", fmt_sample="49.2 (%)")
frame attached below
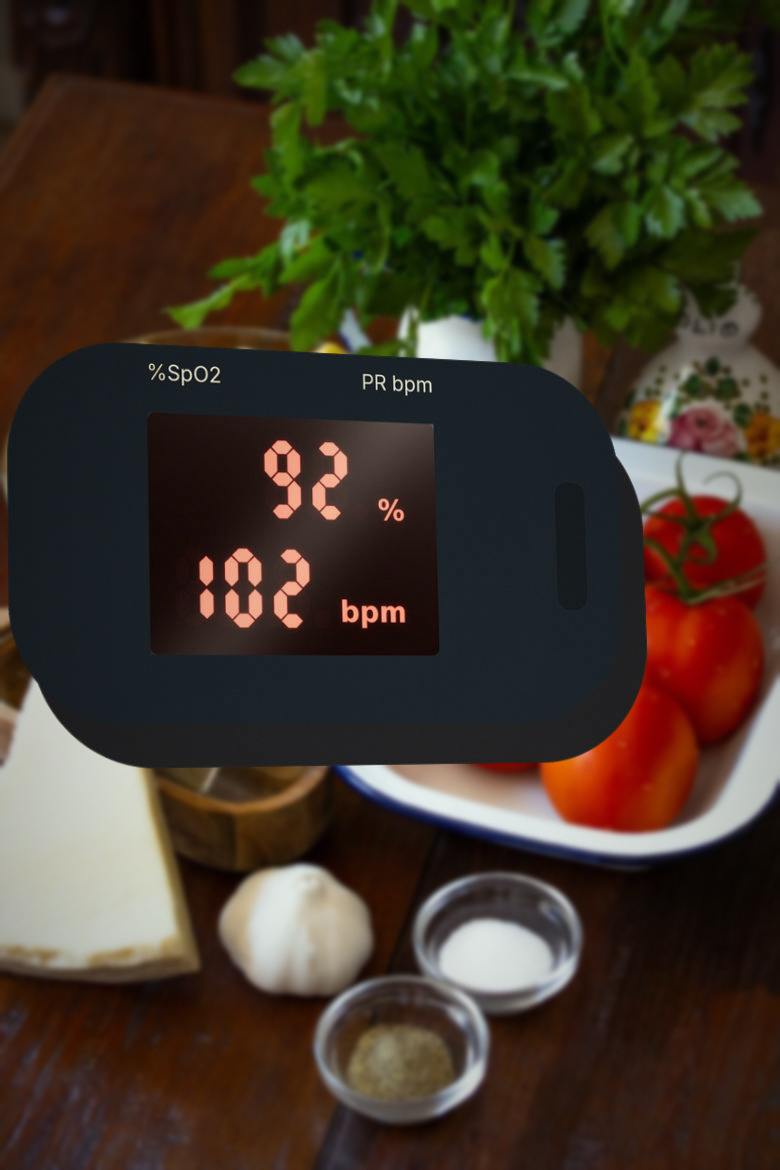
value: 92 (%)
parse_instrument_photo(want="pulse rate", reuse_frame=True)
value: 102 (bpm)
